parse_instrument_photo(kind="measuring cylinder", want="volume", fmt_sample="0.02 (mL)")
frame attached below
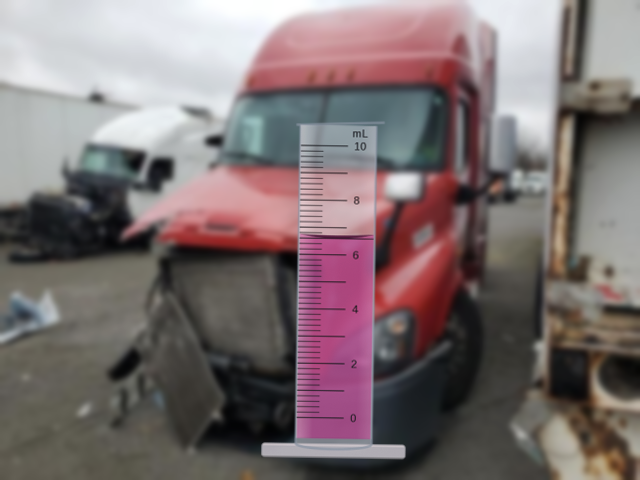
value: 6.6 (mL)
